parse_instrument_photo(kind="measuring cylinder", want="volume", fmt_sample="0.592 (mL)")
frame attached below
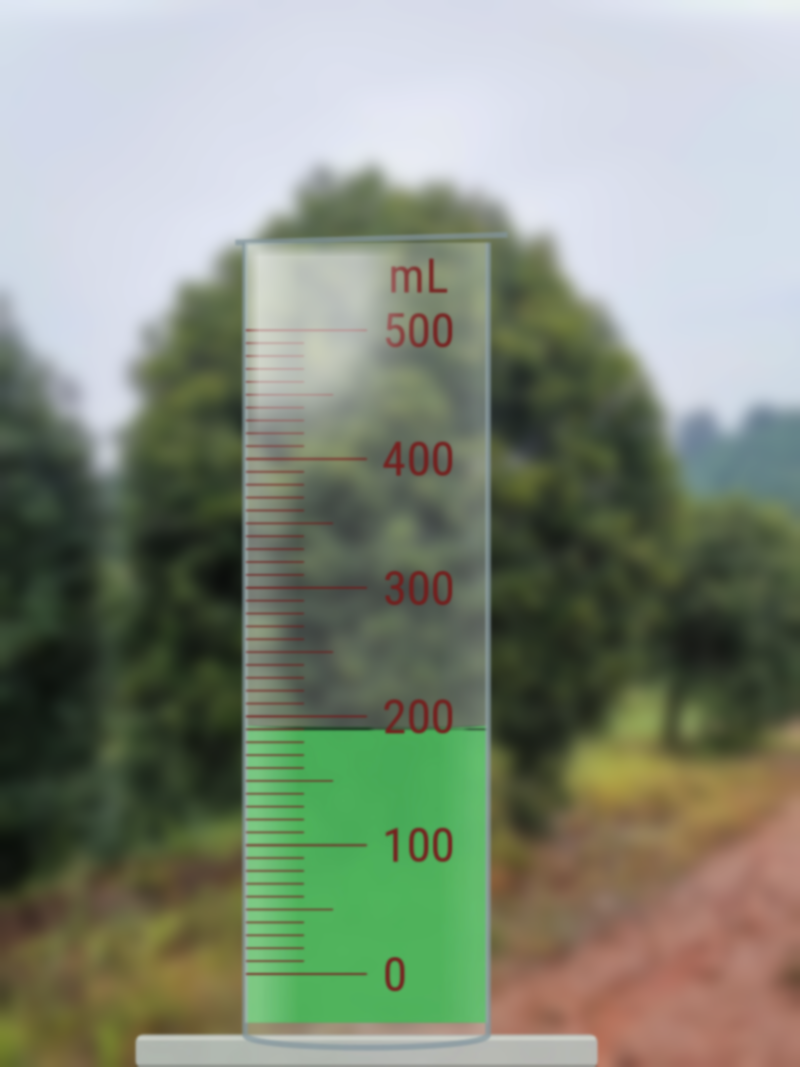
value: 190 (mL)
